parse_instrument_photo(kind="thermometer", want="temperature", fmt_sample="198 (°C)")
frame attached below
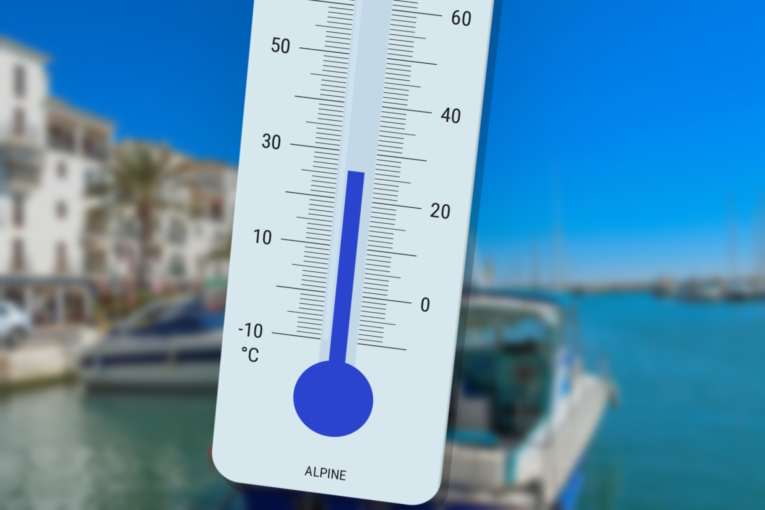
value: 26 (°C)
